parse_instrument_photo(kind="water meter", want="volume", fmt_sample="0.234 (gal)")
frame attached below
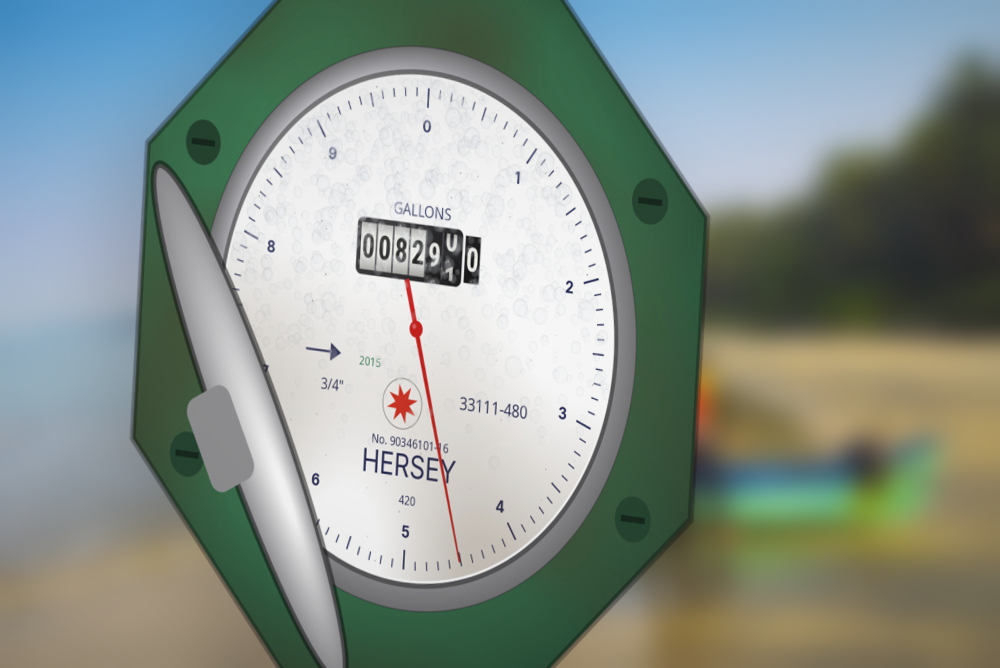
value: 82904.5 (gal)
